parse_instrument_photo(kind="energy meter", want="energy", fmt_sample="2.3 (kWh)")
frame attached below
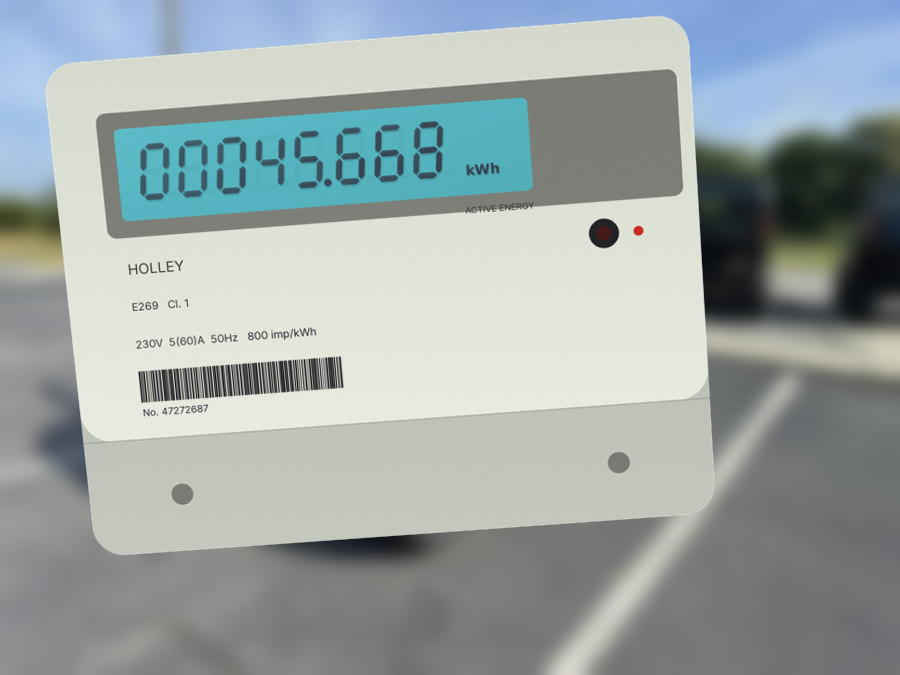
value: 45.668 (kWh)
